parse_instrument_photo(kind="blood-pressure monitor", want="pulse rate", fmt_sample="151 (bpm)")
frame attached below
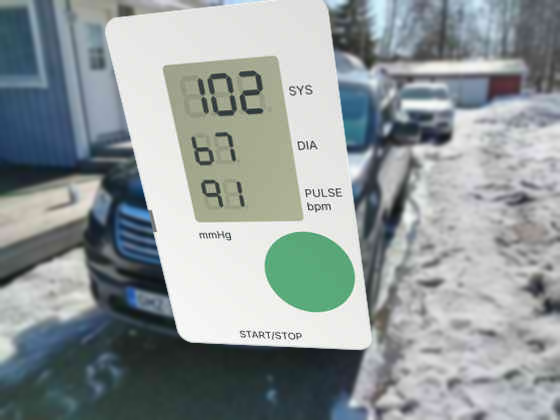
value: 91 (bpm)
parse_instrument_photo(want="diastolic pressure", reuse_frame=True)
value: 67 (mmHg)
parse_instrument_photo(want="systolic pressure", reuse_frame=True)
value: 102 (mmHg)
